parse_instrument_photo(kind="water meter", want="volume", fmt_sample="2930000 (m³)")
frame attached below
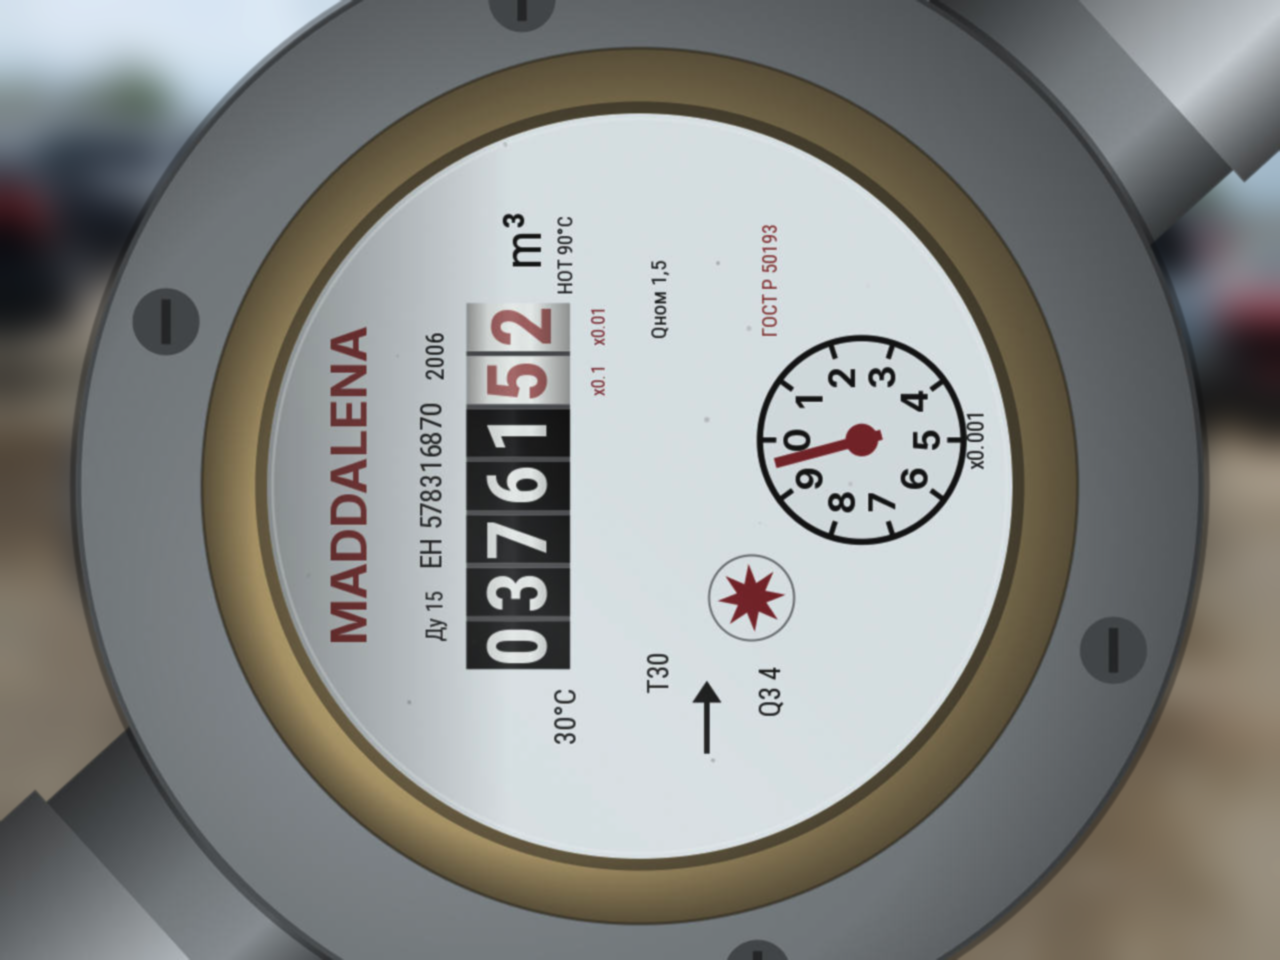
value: 3761.519 (m³)
